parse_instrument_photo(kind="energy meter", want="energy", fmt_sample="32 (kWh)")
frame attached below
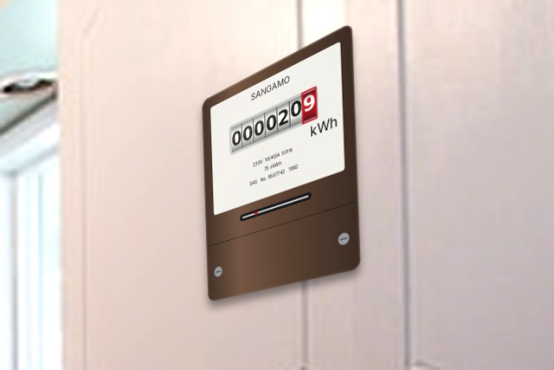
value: 20.9 (kWh)
